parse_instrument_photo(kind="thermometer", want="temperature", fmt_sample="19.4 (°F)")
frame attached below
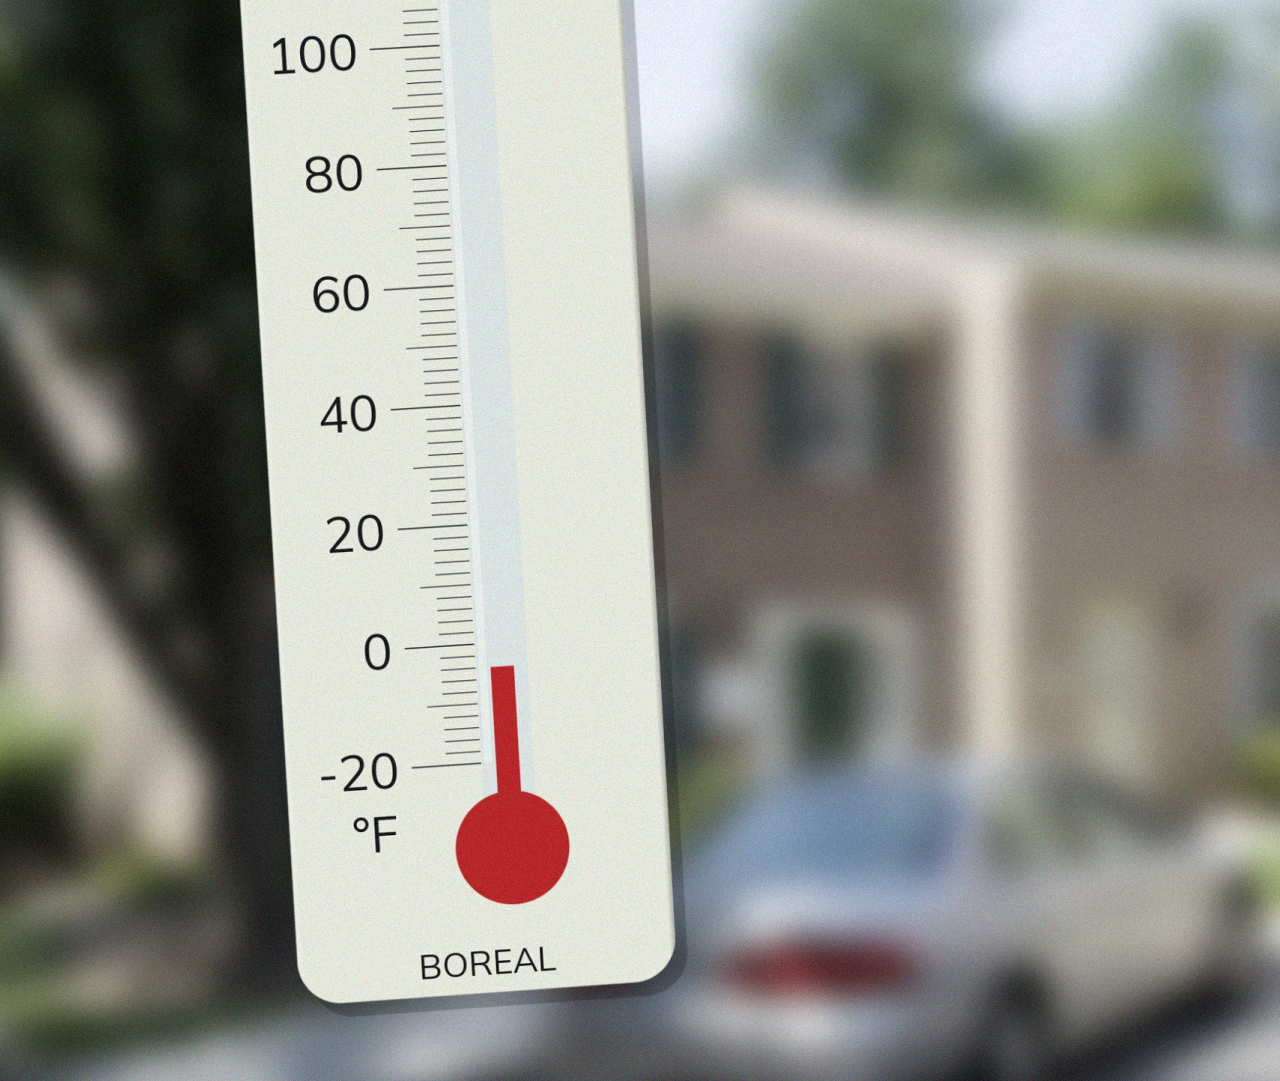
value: -4 (°F)
